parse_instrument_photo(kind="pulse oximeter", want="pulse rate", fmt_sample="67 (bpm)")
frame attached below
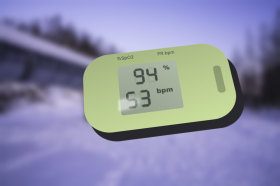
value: 53 (bpm)
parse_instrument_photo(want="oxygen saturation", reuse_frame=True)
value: 94 (%)
